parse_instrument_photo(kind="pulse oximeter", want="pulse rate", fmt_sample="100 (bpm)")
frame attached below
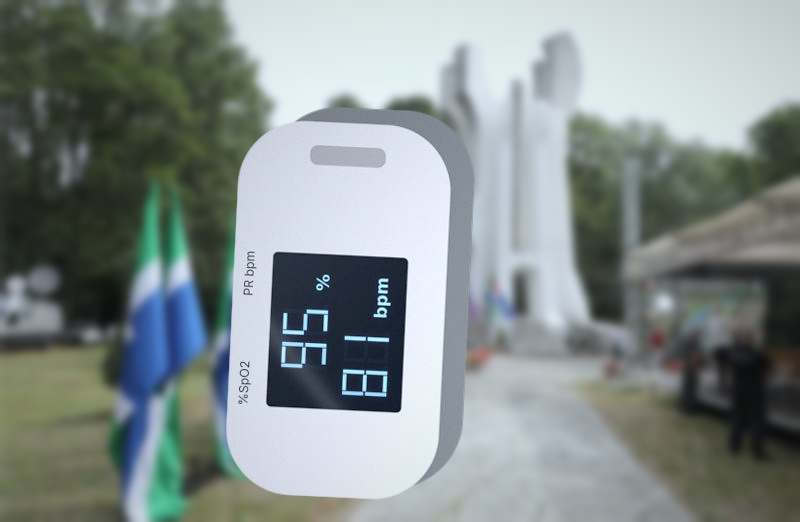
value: 81 (bpm)
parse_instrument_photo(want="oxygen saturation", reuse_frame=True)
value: 95 (%)
